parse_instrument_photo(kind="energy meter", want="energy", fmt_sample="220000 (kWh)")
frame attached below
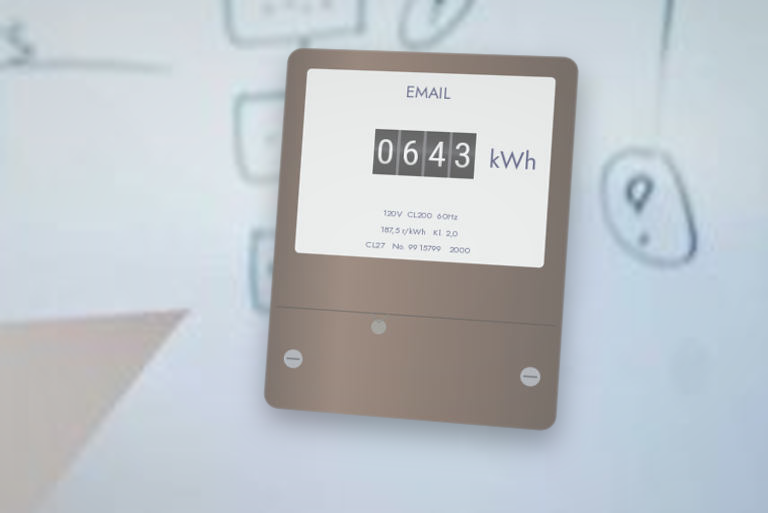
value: 643 (kWh)
